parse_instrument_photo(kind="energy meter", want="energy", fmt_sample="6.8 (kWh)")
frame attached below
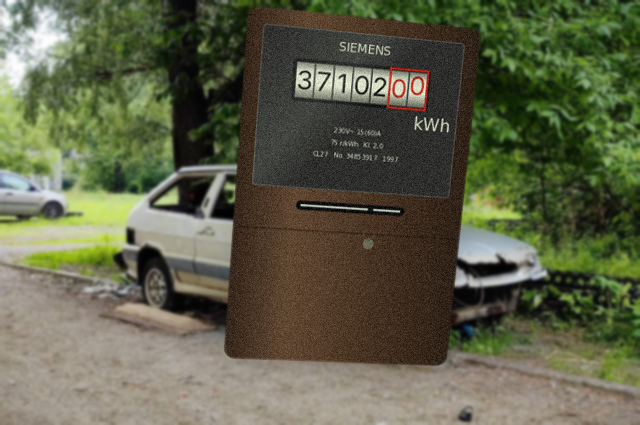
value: 37102.00 (kWh)
